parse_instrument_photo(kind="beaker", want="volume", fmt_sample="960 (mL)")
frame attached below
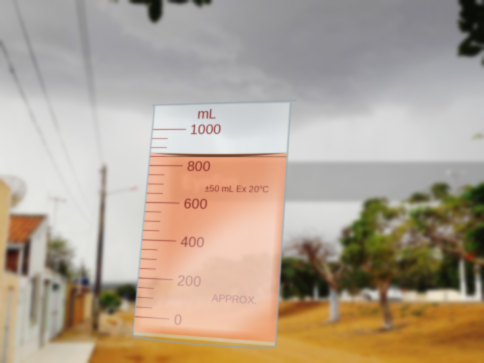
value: 850 (mL)
